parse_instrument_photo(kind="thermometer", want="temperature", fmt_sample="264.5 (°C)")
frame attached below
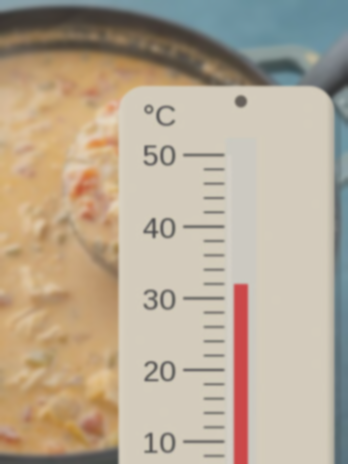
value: 32 (°C)
